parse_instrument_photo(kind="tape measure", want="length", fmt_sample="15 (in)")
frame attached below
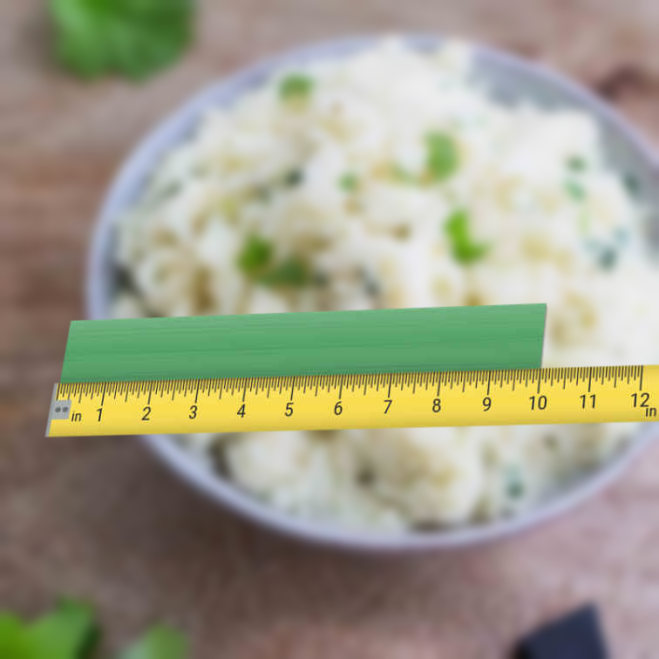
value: 10 (in)
